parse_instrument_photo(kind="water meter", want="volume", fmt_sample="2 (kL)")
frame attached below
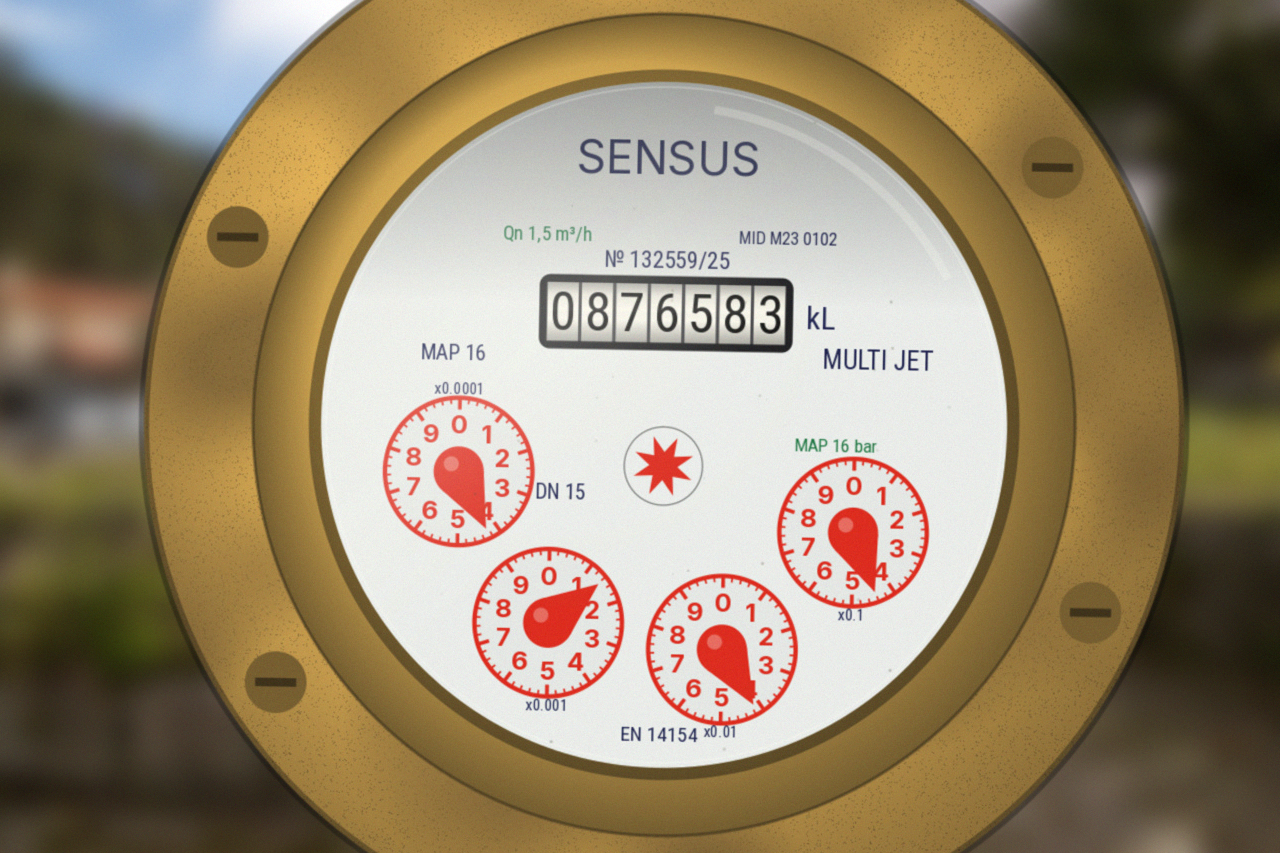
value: 876583.4414 (kL)
